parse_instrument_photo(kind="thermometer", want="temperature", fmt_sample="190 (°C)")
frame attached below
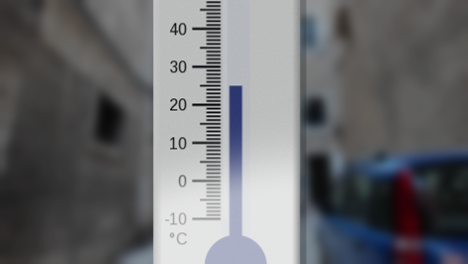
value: 25 (°C)
